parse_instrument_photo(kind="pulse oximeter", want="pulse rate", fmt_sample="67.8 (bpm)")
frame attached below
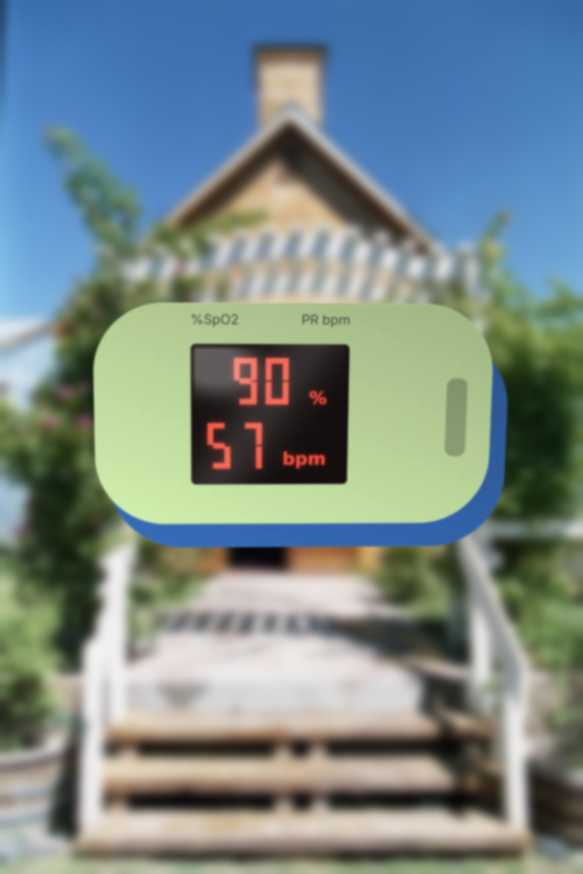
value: 57 (bpm)
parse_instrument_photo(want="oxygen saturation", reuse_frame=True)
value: 90 (%)
